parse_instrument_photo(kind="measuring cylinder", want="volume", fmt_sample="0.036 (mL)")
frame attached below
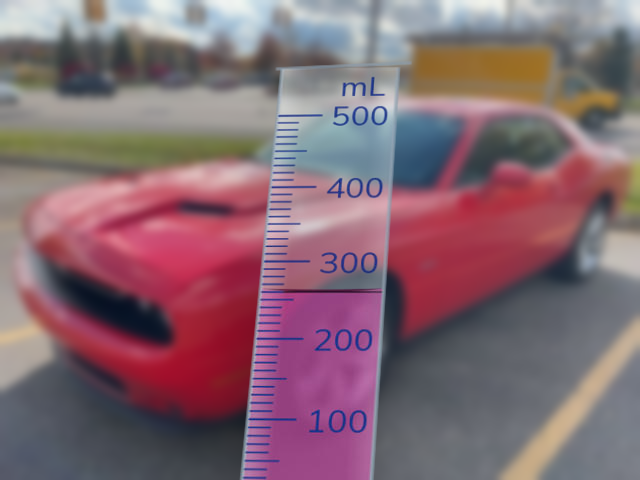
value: 260 (mL)
